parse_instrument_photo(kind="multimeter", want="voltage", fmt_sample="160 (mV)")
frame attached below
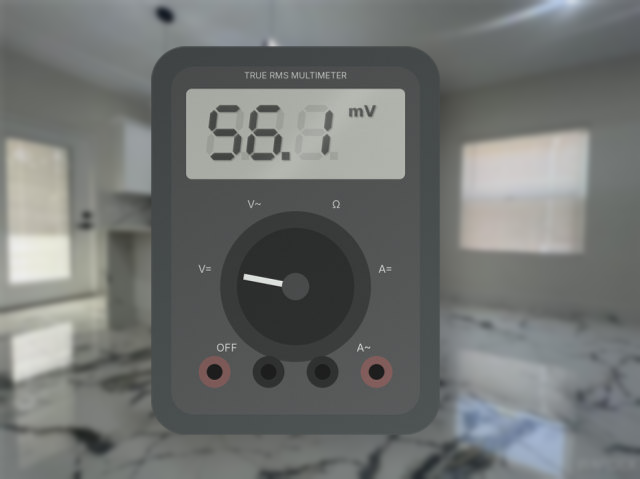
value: 56.1 (mV)
